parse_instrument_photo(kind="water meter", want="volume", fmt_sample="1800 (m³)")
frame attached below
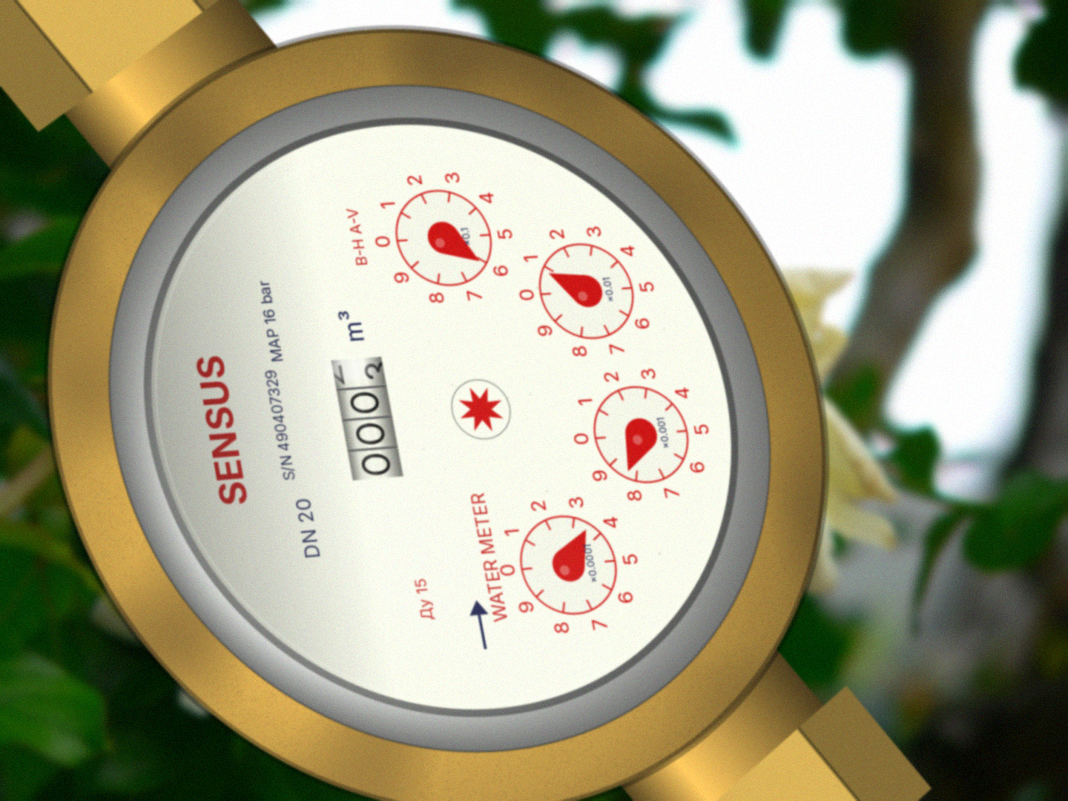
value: 2.6083 (m³)
